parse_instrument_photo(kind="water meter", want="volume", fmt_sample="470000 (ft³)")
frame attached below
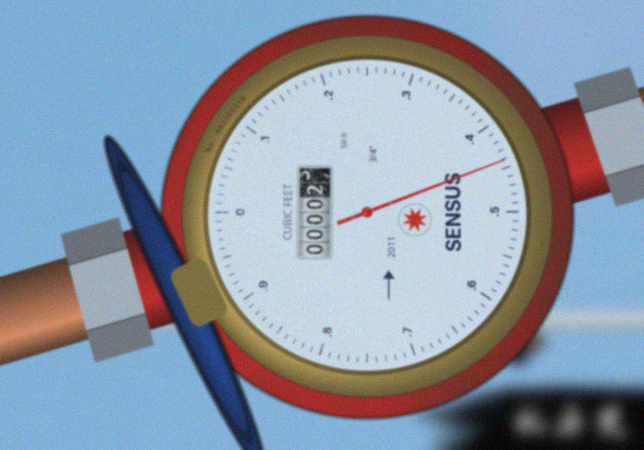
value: 23.44 (ft³)
